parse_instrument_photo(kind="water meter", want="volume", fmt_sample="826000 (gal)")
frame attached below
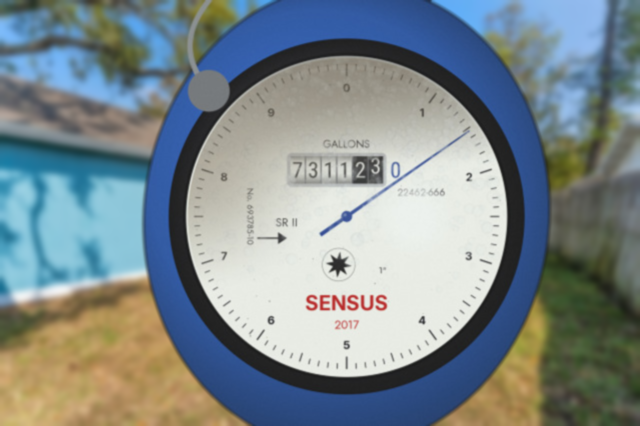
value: 7311231.5 (gal)
